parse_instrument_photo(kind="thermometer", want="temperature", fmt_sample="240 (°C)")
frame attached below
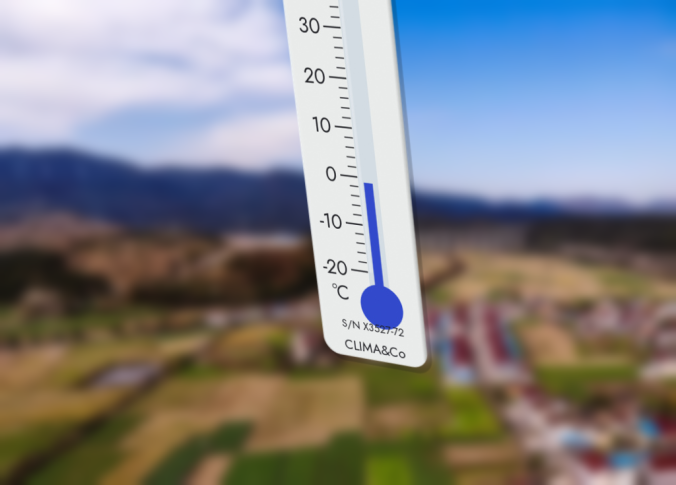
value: -1 (°C)
